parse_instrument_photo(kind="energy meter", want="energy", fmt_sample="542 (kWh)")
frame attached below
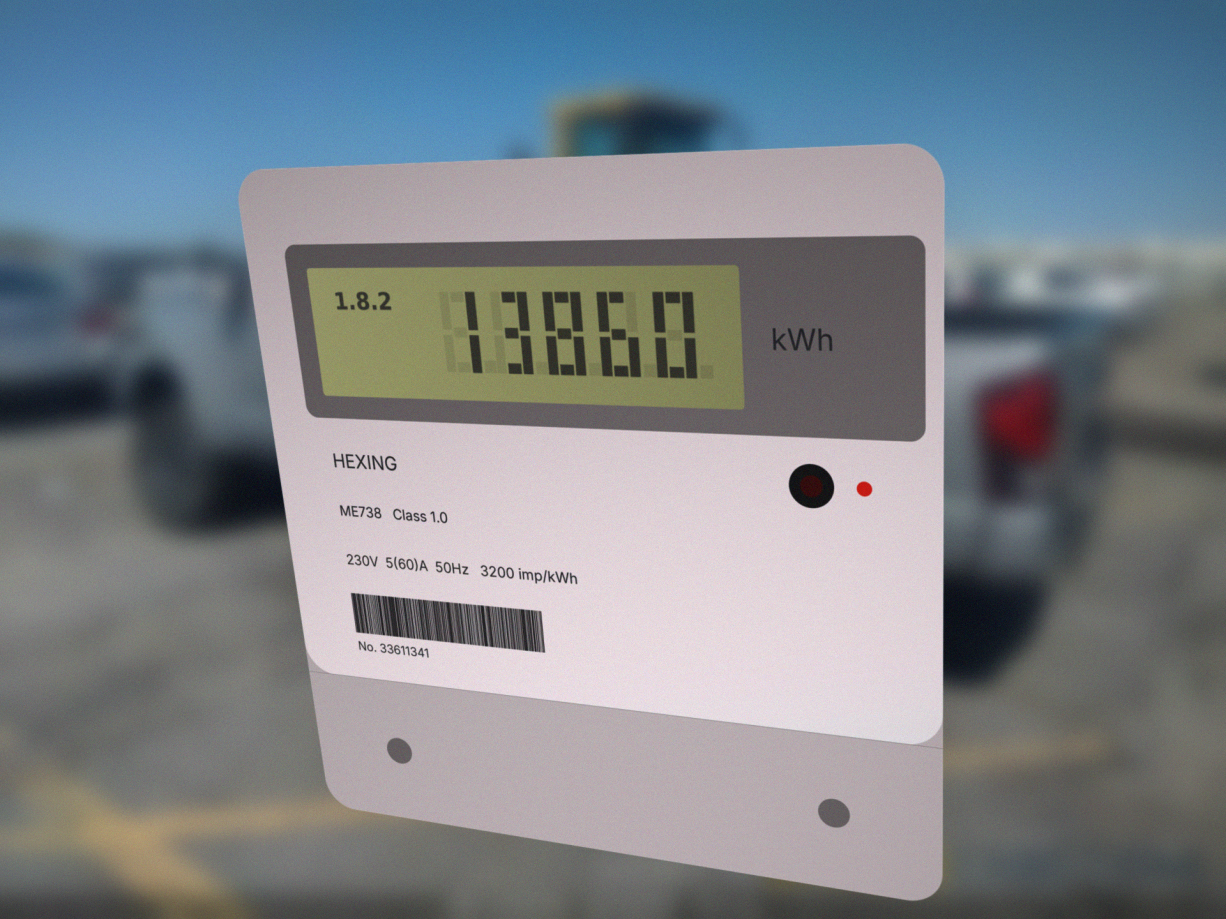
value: 13860 (kWh)
